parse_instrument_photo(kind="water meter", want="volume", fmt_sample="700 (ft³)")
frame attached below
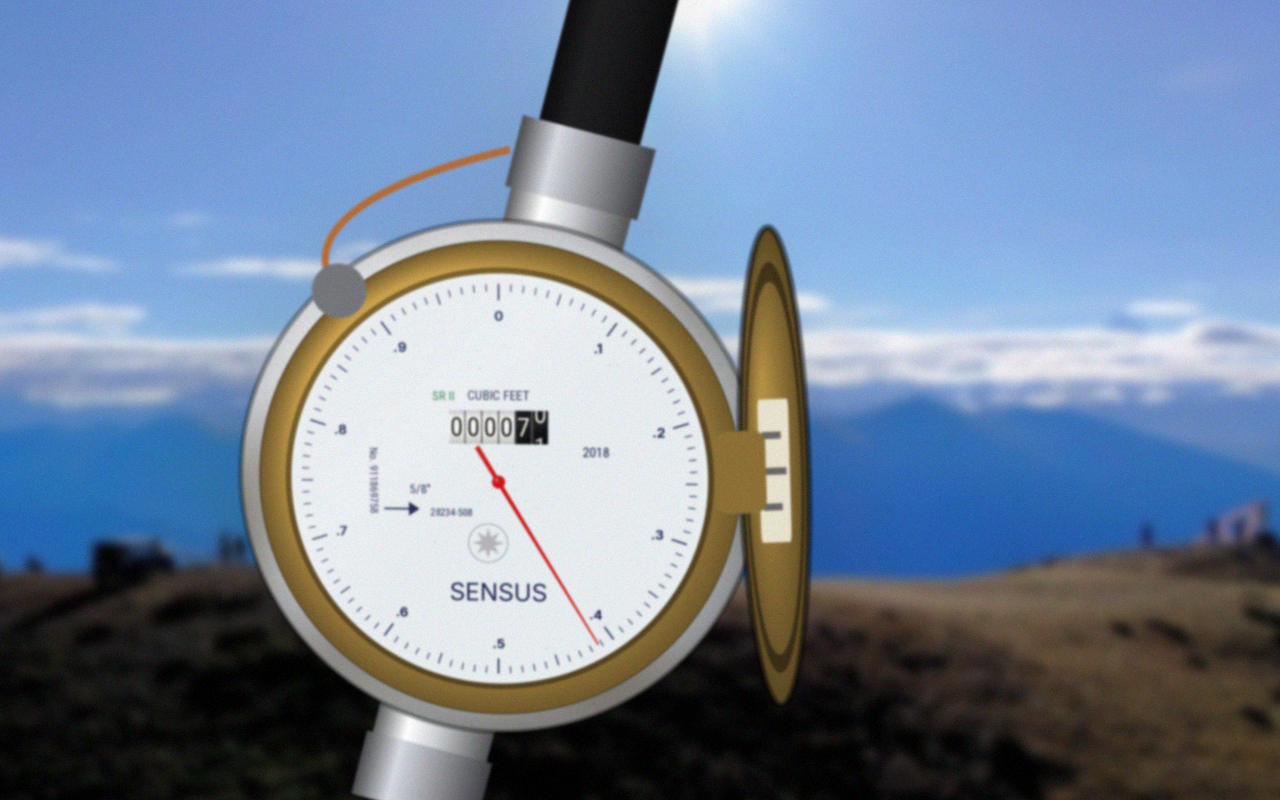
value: 70.41 (ft³)
